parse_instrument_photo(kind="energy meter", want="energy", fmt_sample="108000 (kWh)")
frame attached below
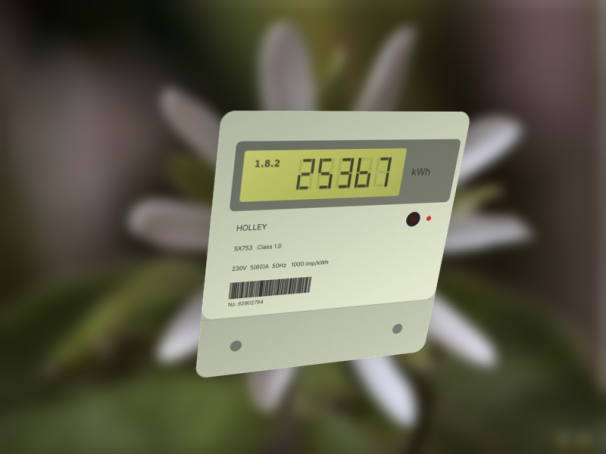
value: 25367 (kWh)
